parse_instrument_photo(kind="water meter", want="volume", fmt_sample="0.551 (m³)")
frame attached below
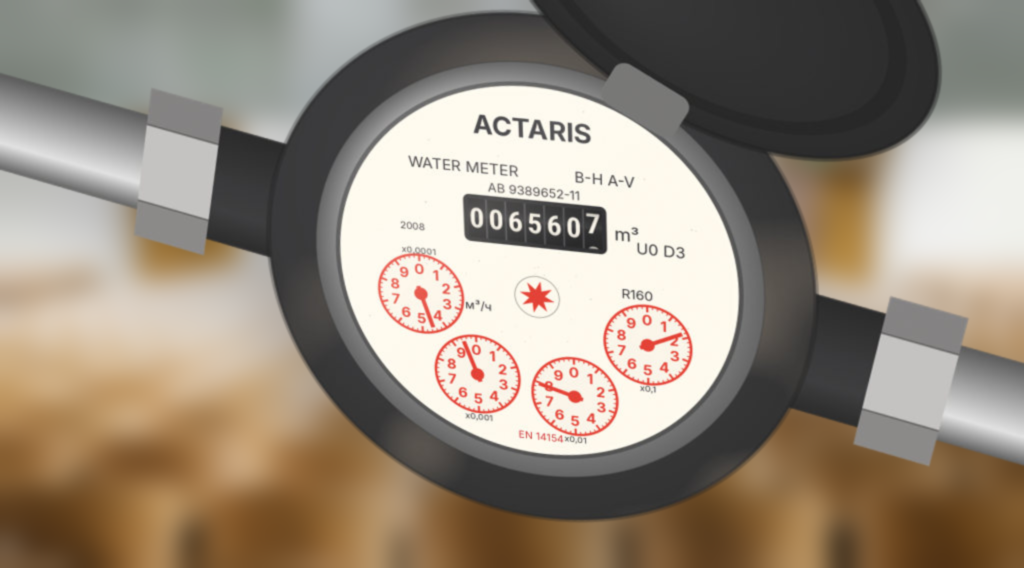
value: 65607.1794 (m³)
